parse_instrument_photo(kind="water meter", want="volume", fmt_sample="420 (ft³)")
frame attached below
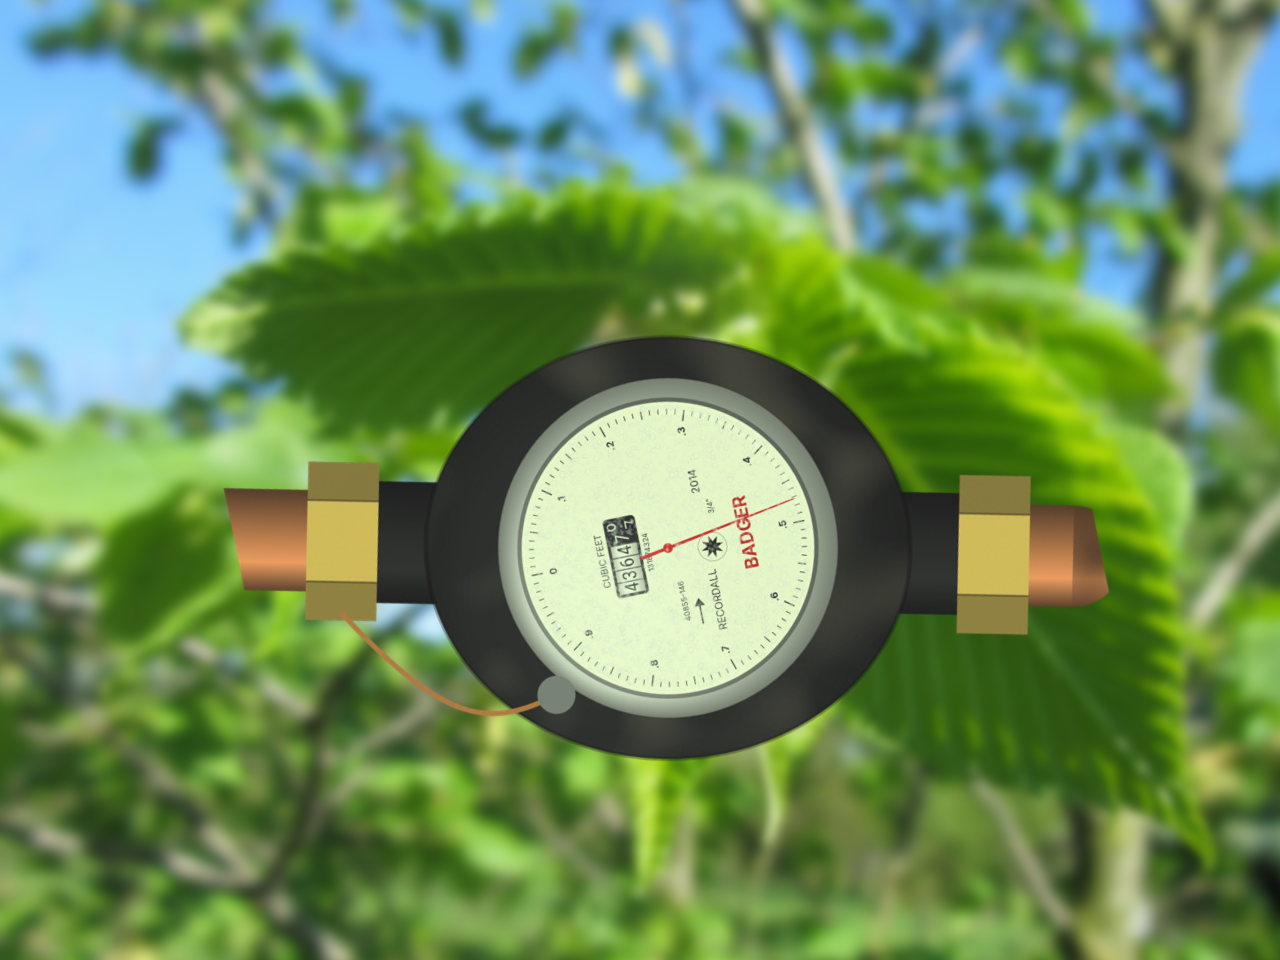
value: 436476.47 (ft³)
